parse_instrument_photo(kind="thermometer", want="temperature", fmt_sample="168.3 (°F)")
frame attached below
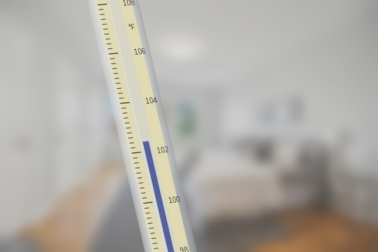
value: 102.4 (°F)
